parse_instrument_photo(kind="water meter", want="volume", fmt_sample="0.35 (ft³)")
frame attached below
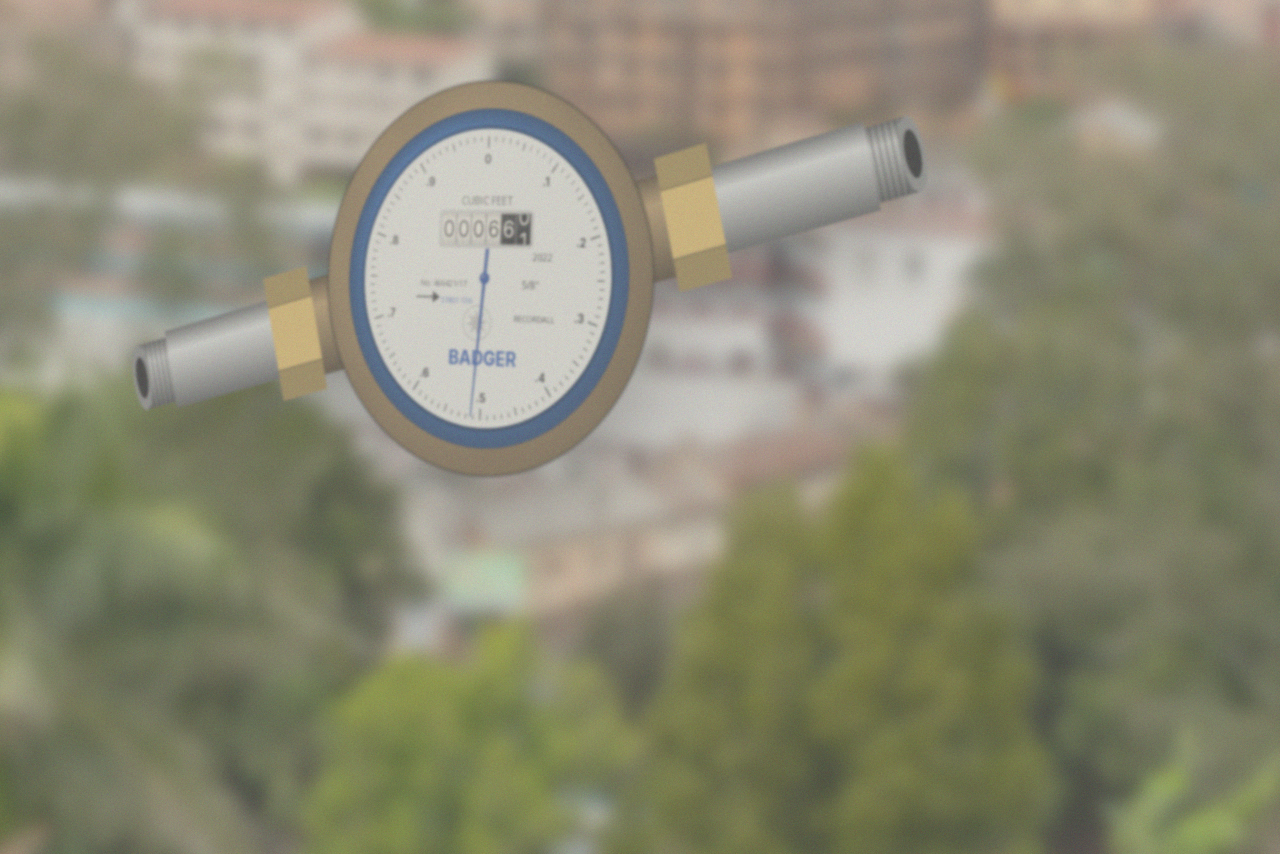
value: 660.51 (ft³)
